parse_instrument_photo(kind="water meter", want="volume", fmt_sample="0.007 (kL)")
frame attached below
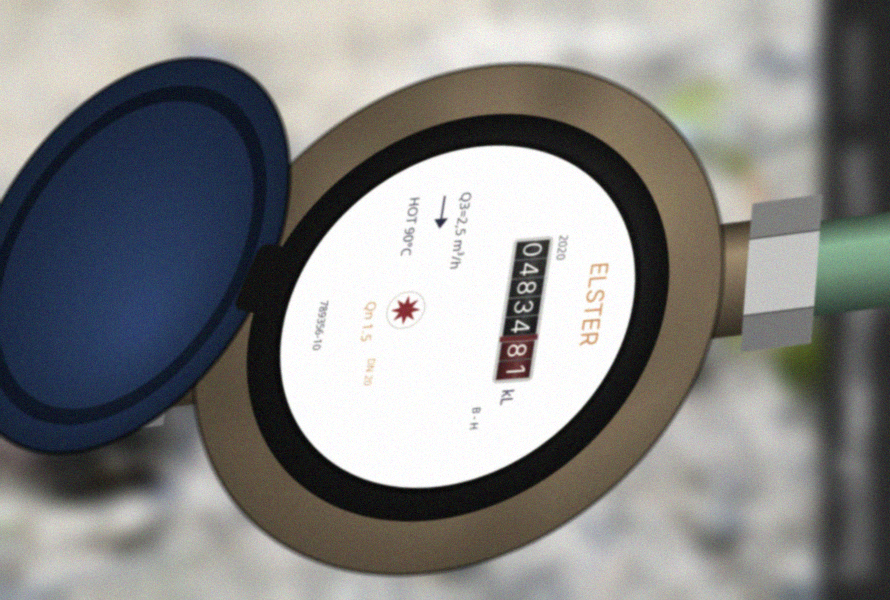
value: 4834.81 (kL)
